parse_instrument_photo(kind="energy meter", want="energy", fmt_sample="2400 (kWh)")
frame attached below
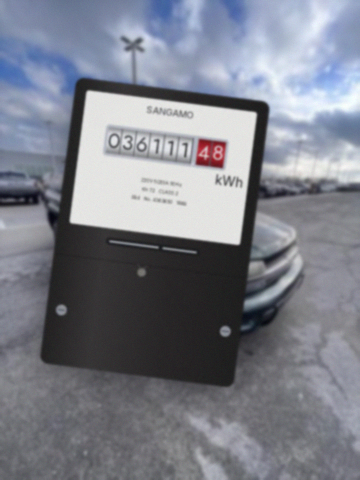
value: 36111.48 (kWh)
